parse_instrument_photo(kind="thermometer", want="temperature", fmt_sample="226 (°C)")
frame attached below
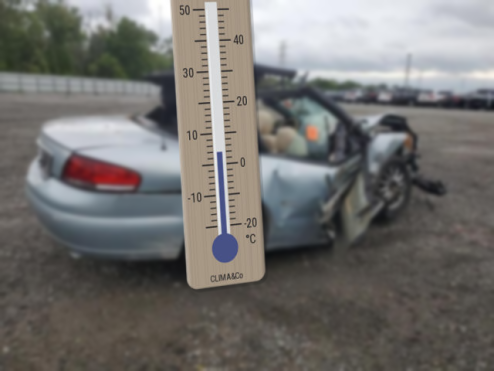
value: 4 (°C)
